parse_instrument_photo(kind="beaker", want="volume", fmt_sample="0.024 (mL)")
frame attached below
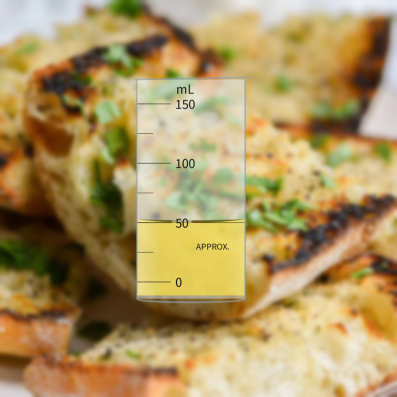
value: 50 (mL)
